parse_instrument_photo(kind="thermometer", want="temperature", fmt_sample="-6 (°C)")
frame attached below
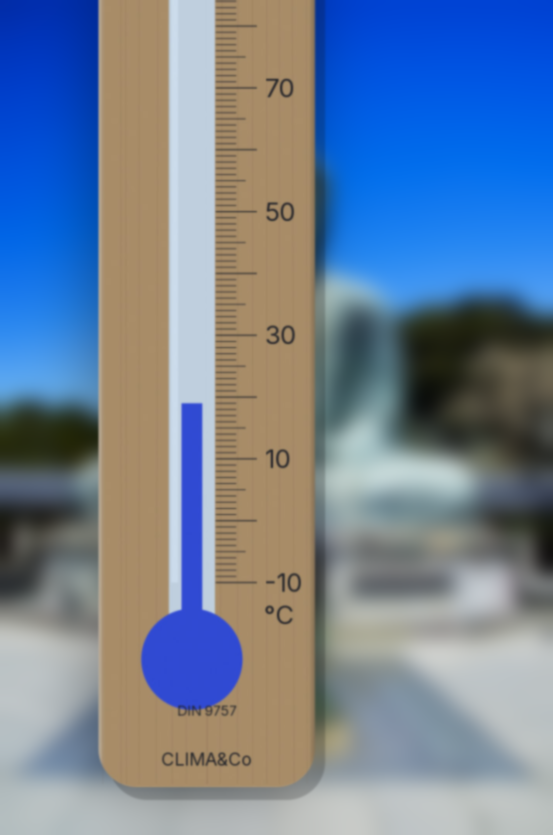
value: 19 (°C)
